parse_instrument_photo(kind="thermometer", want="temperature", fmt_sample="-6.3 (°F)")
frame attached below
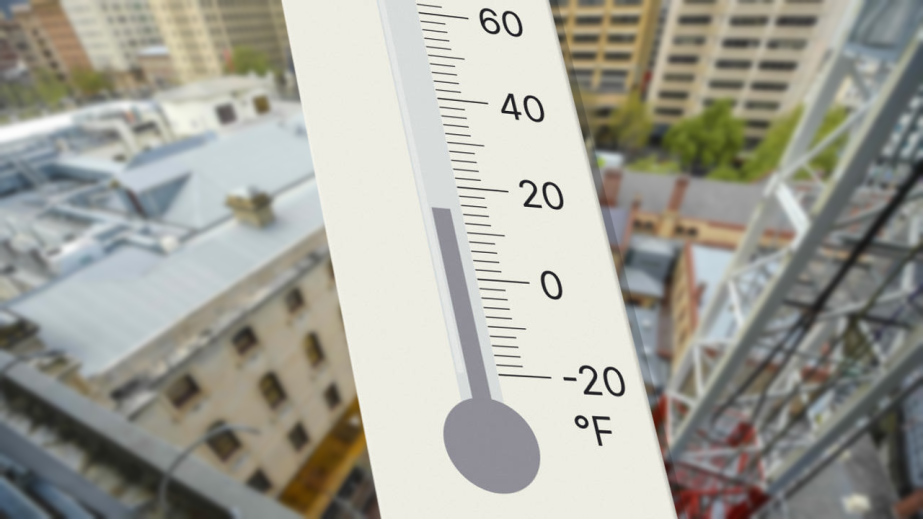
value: 15 (°F)
